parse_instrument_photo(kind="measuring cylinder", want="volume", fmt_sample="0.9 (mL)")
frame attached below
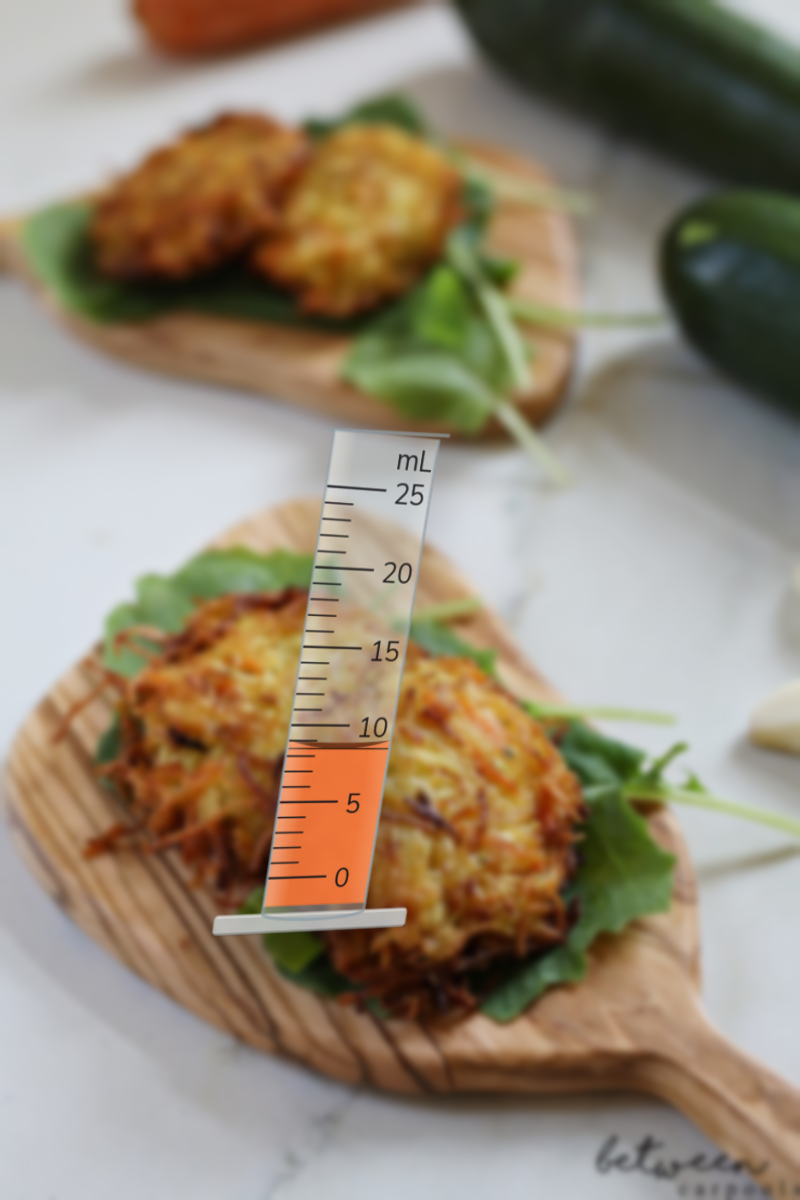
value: 8.5 (mL)
